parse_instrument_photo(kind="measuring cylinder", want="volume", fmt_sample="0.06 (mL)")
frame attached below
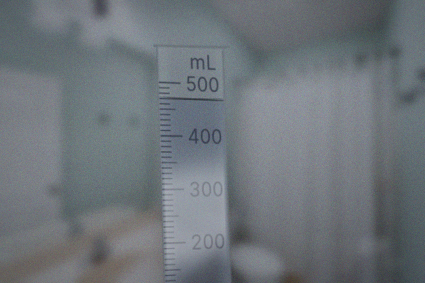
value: 470 (mL)
